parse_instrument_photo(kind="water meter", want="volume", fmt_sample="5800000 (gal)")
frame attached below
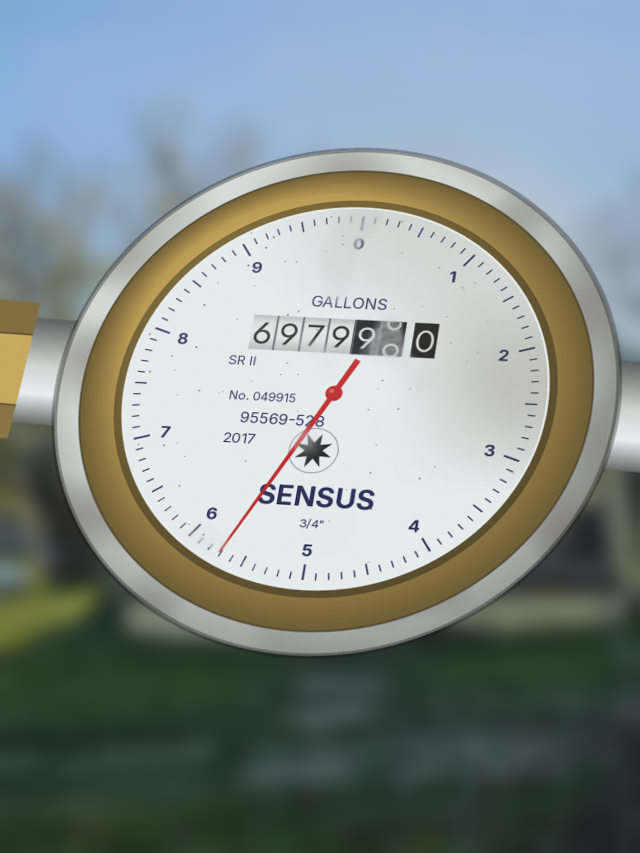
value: 6979985.7 (gal)
